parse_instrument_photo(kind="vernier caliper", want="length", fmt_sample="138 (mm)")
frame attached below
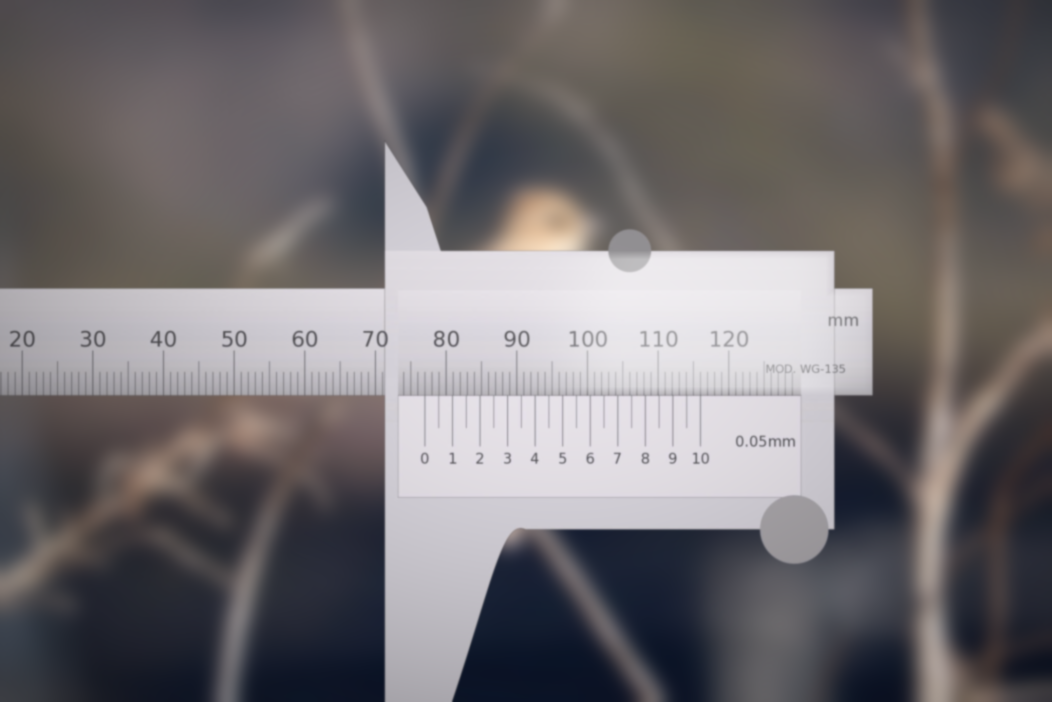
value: 77.0 (mm)
